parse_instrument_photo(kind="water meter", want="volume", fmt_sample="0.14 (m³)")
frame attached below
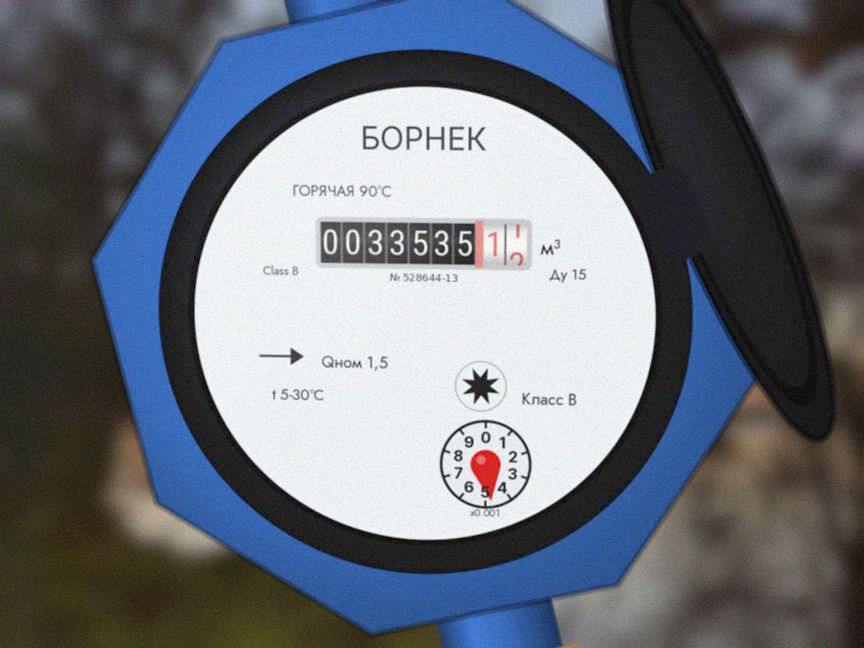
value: 33535.114 (m³)
